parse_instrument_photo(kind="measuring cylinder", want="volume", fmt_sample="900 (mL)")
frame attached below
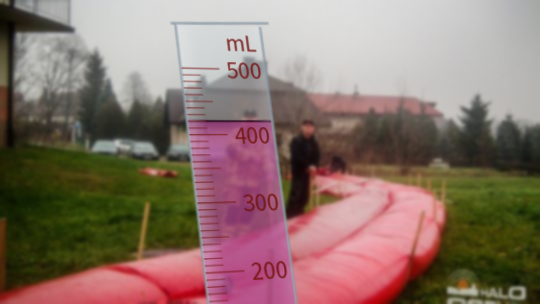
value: 420 (mL)
